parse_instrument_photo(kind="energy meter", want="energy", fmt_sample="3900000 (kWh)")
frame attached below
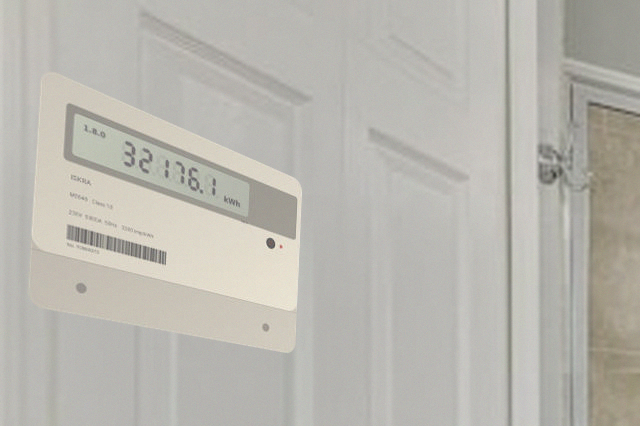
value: 32176.1 (kWh)
